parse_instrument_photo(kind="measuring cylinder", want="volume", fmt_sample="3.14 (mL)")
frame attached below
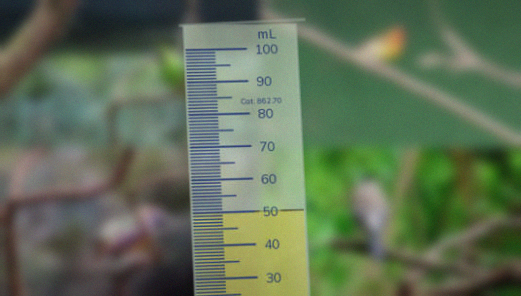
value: 50 (mL)
